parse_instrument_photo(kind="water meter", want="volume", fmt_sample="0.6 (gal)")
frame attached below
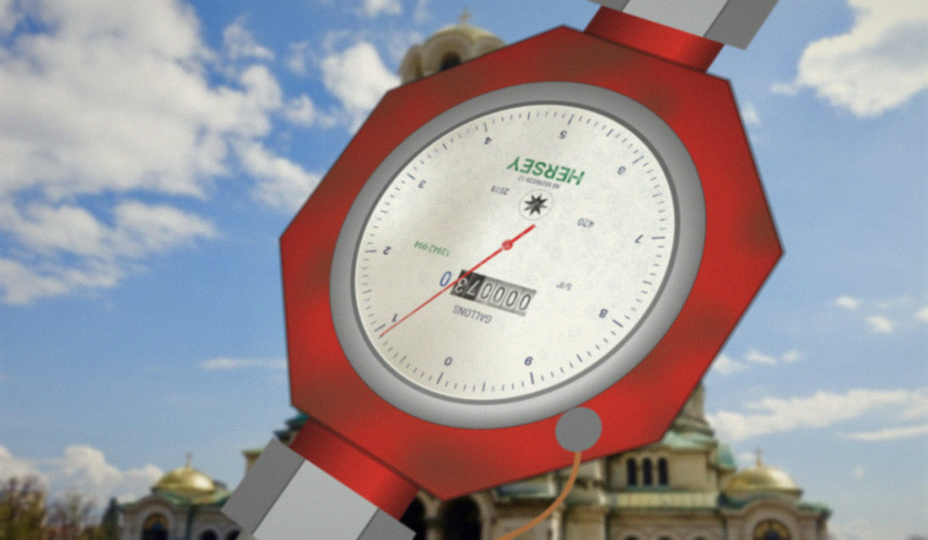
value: 730.9 (gal)
